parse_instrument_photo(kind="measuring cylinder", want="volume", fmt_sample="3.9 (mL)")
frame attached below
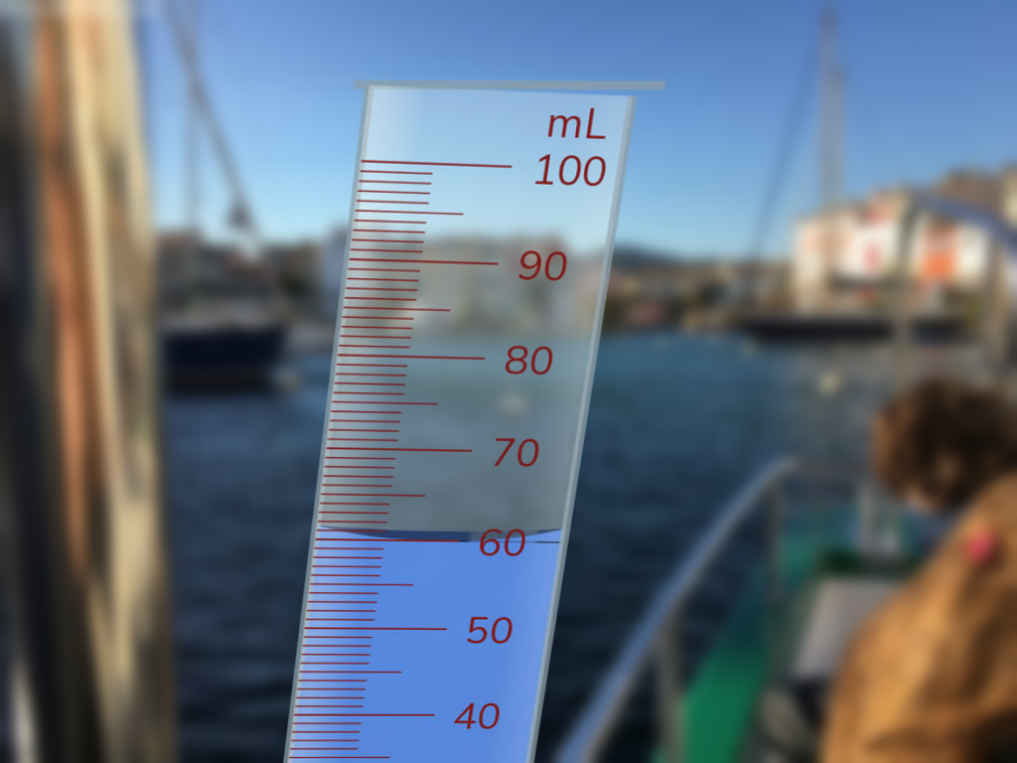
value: 60 (mL)
